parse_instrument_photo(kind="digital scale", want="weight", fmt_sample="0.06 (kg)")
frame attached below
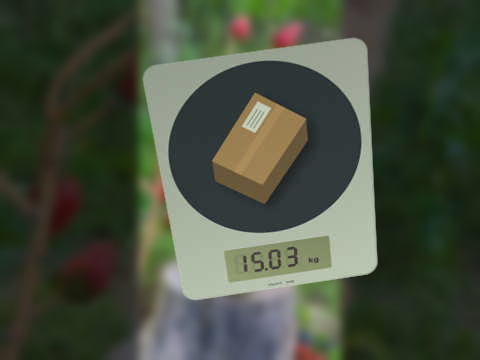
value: 15.03 (kg)
